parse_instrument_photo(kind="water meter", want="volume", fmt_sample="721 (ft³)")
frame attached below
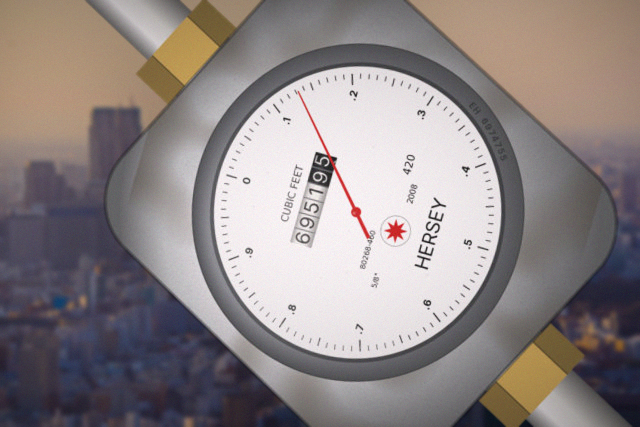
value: 695195.13 (ft³)
